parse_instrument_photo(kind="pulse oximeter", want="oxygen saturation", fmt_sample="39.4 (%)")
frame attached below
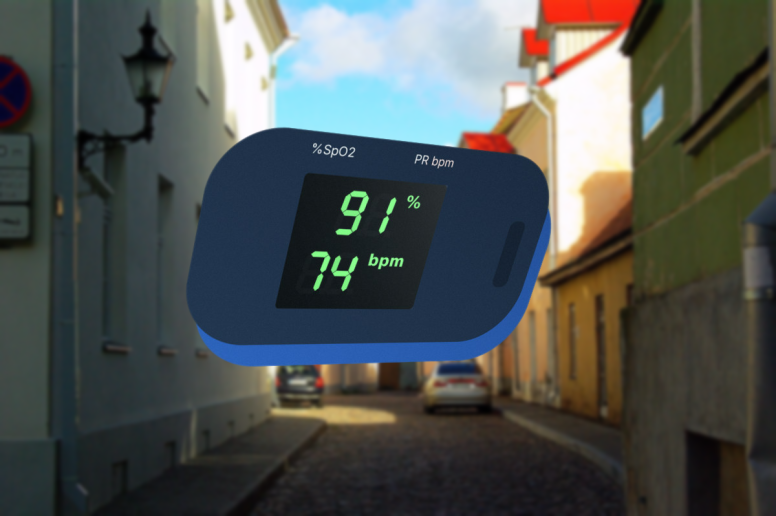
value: 91 (%)
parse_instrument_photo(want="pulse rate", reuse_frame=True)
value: 74 (bpm)
